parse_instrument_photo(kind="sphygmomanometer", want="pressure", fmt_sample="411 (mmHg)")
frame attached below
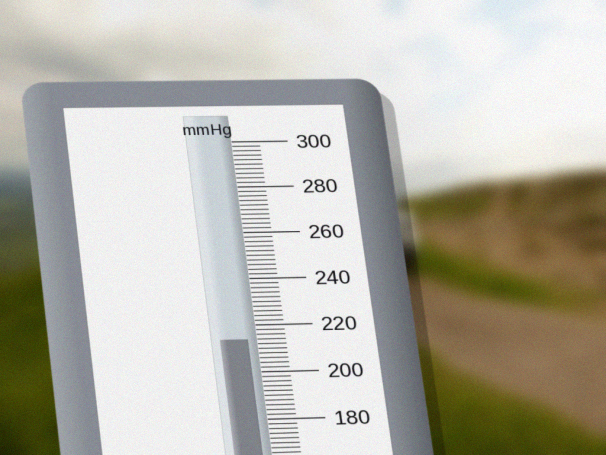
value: 214 (mmHg)
